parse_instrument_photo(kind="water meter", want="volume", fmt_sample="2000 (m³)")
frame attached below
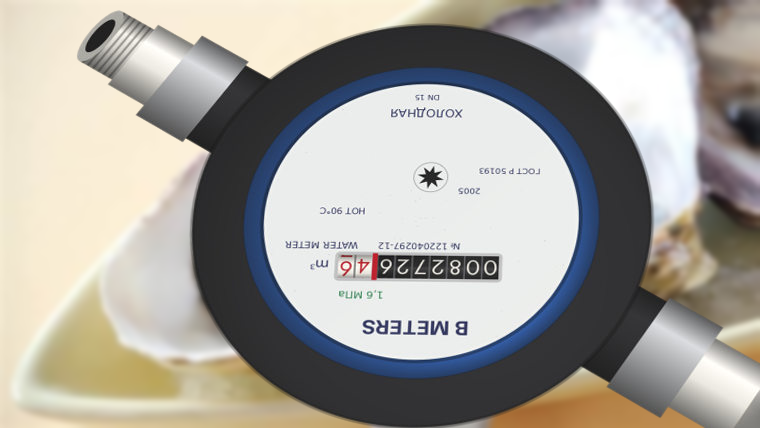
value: 82726.46 (m³)
